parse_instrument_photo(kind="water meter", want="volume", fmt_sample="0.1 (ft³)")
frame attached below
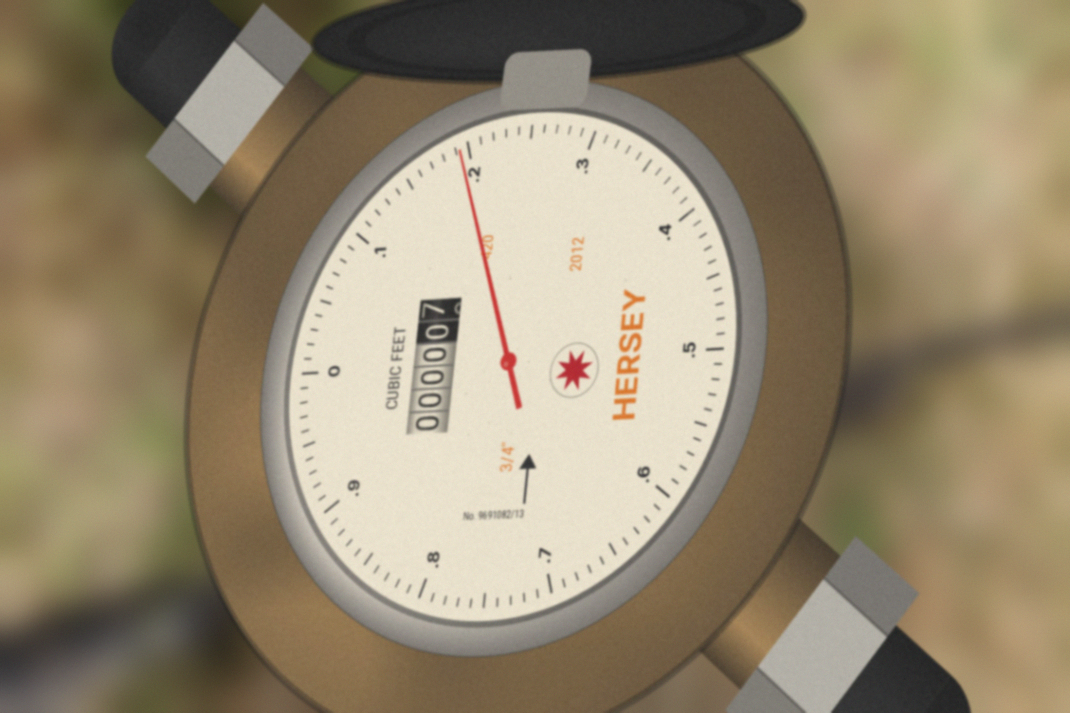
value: 7.19 (ft³)
